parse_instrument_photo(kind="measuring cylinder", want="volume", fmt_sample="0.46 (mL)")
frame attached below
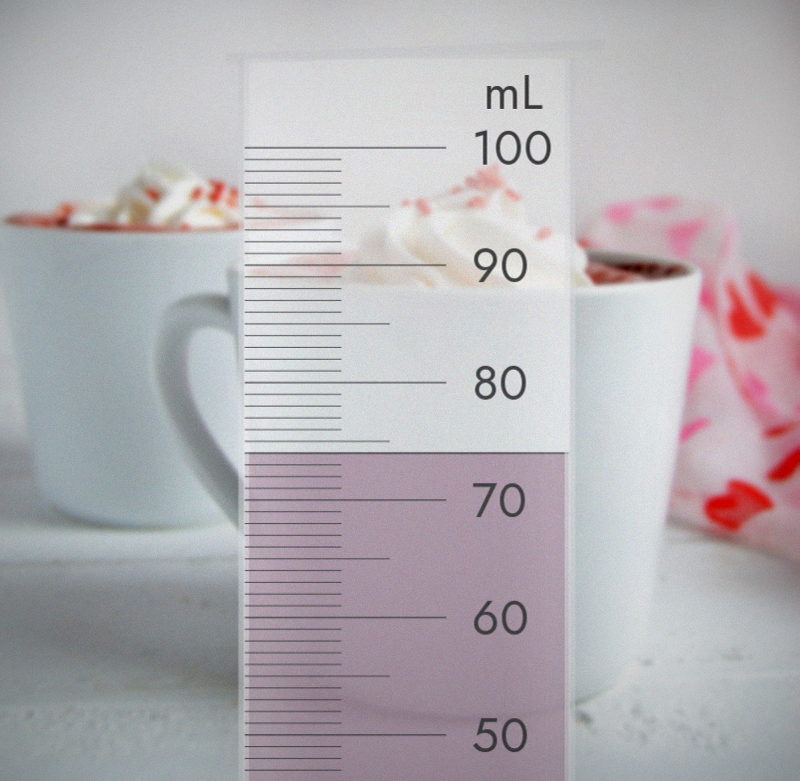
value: 74 (mL)
